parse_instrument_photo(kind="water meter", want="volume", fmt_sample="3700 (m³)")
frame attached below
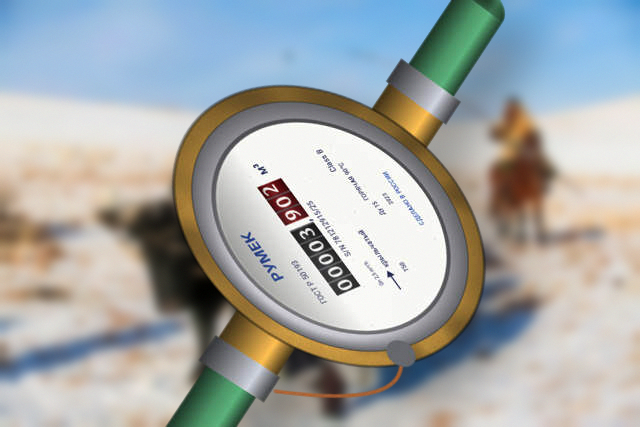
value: 3.902 (m³)
